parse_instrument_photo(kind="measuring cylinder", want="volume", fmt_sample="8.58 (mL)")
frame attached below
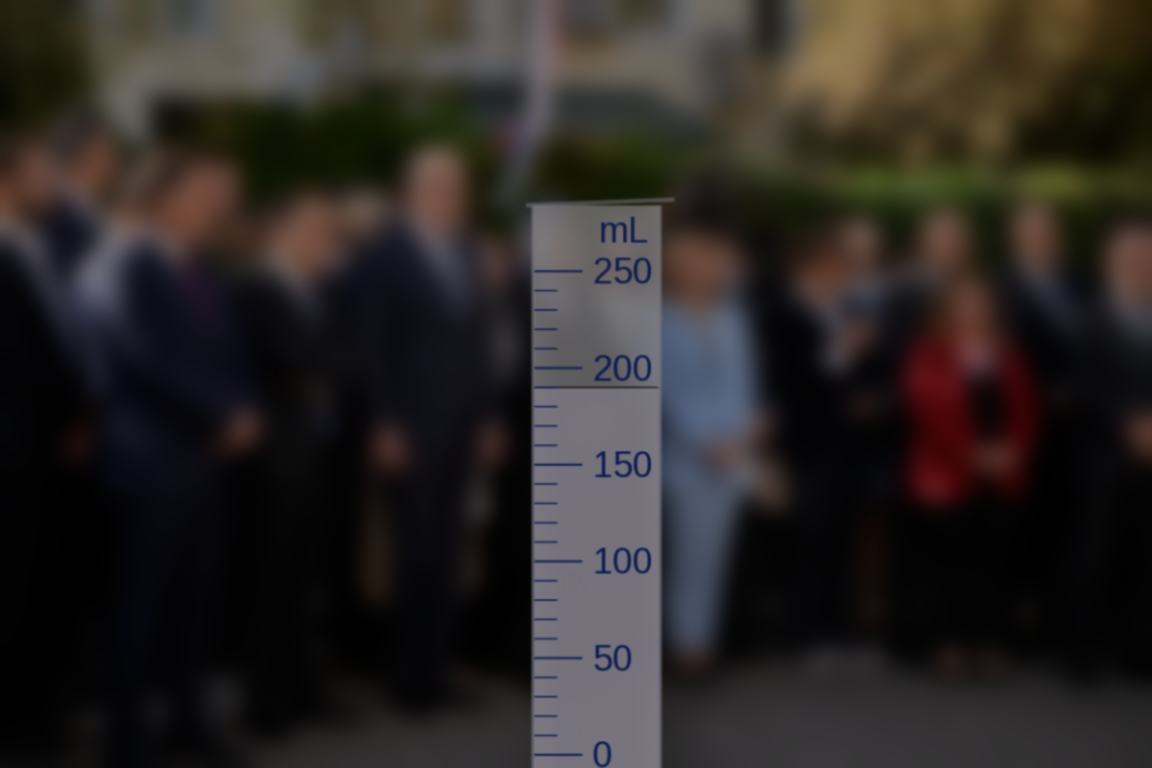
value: 190 (mL)
